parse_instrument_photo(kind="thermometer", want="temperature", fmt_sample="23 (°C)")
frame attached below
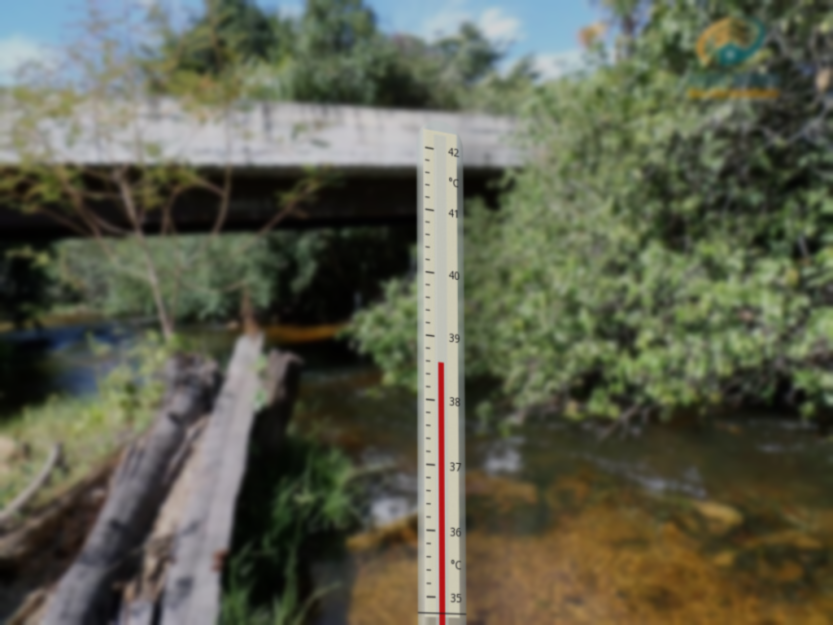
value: 38.6 (°C)
